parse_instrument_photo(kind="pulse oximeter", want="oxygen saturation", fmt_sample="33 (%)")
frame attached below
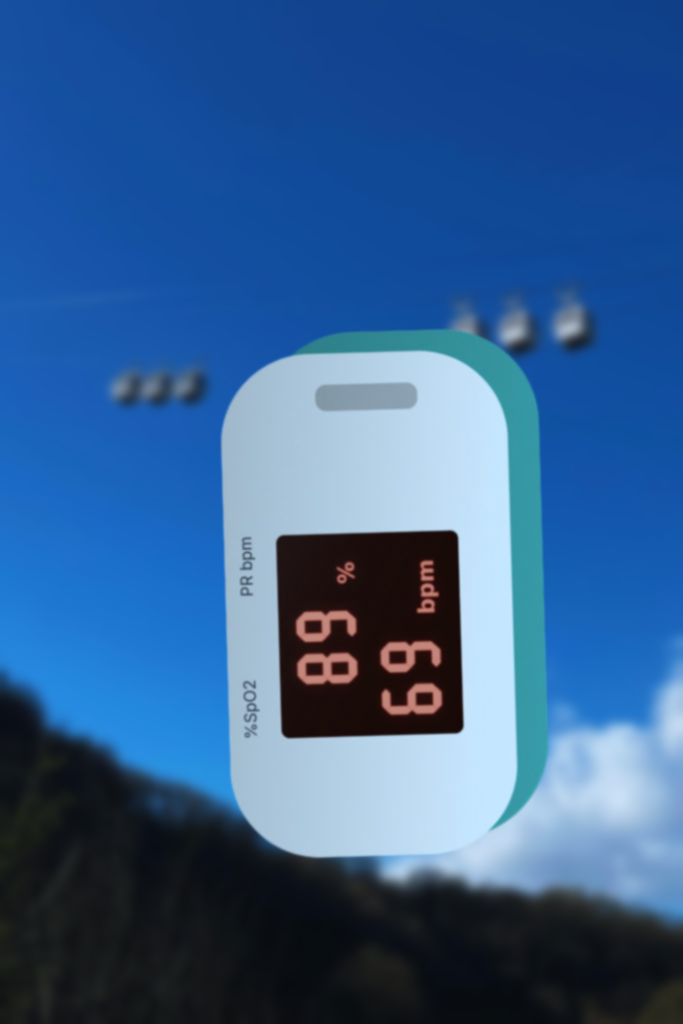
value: 89 (%)
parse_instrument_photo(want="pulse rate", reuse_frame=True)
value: 69 (bpm)
